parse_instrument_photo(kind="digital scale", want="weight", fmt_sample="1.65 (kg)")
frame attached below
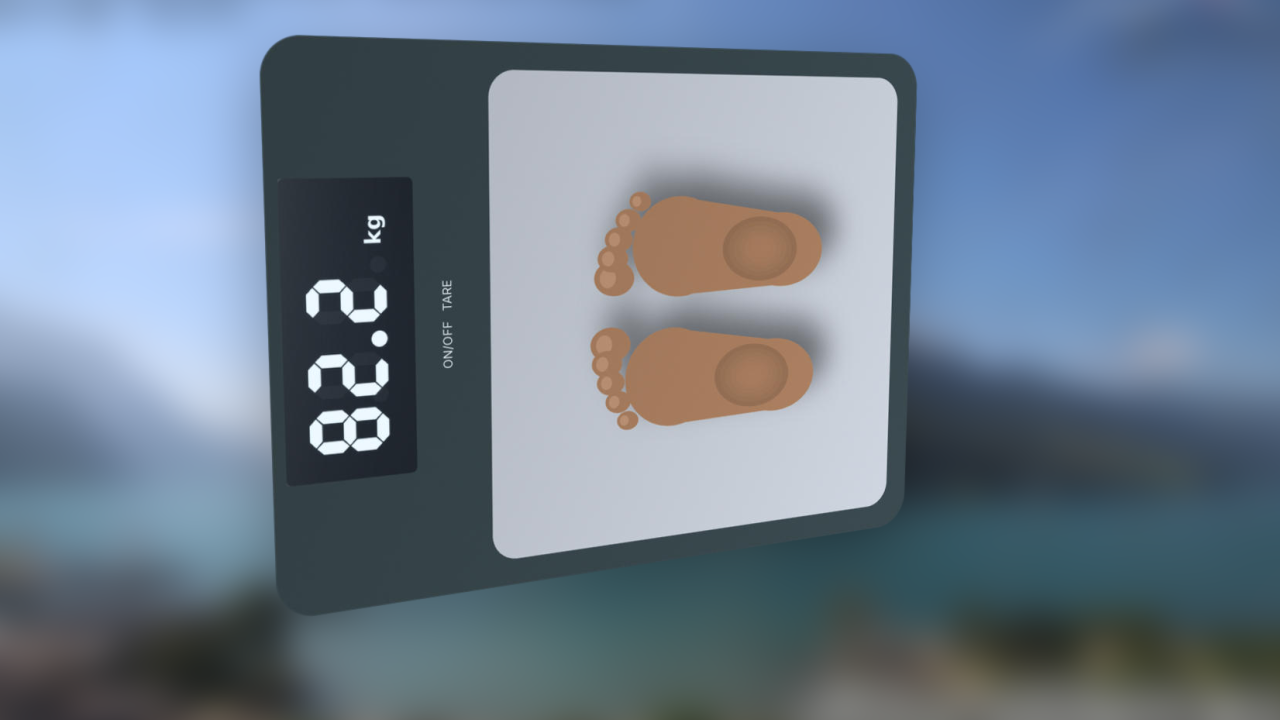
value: 82.2 (kg)
